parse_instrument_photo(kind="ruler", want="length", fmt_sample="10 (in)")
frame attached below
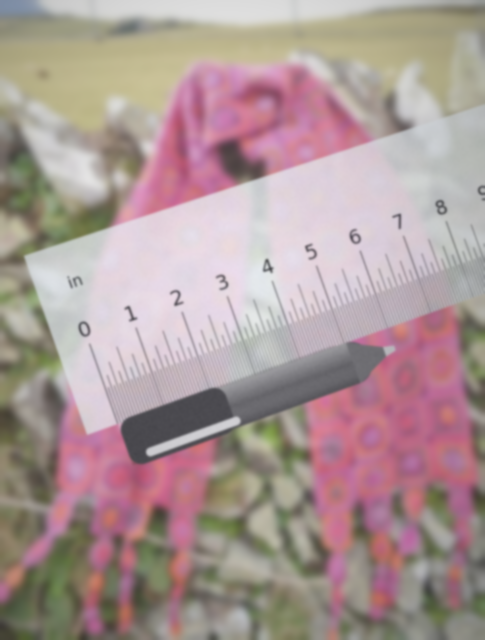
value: 6 (in)
